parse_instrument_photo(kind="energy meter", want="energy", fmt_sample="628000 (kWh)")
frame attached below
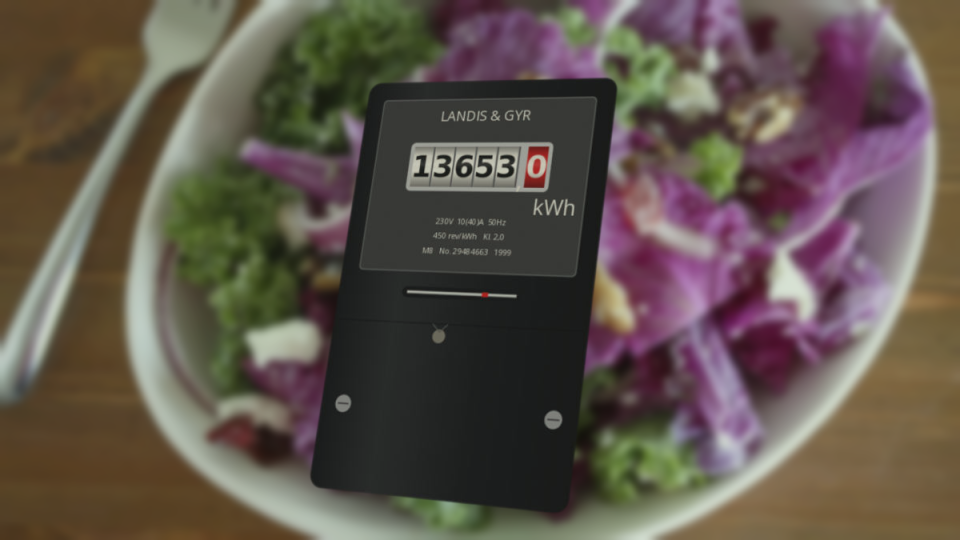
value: 13653.0 (kWh)
